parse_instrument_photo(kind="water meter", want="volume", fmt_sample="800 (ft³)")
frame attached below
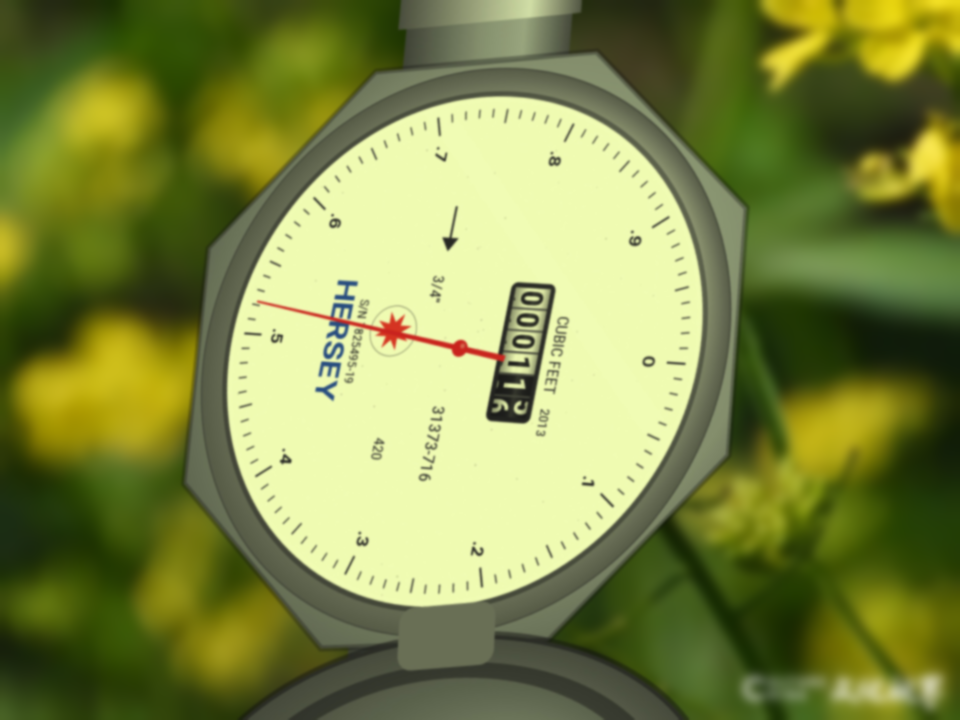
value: 115.52 (ft³)
